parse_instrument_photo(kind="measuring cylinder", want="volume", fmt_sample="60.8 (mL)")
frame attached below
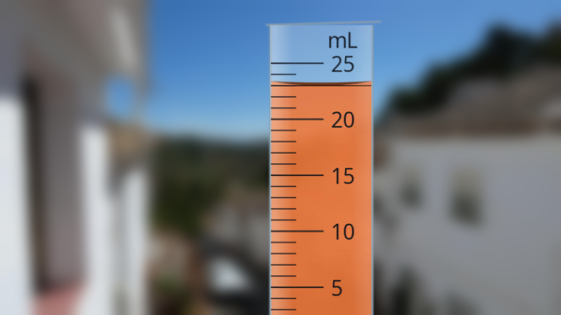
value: 23 (mL)
